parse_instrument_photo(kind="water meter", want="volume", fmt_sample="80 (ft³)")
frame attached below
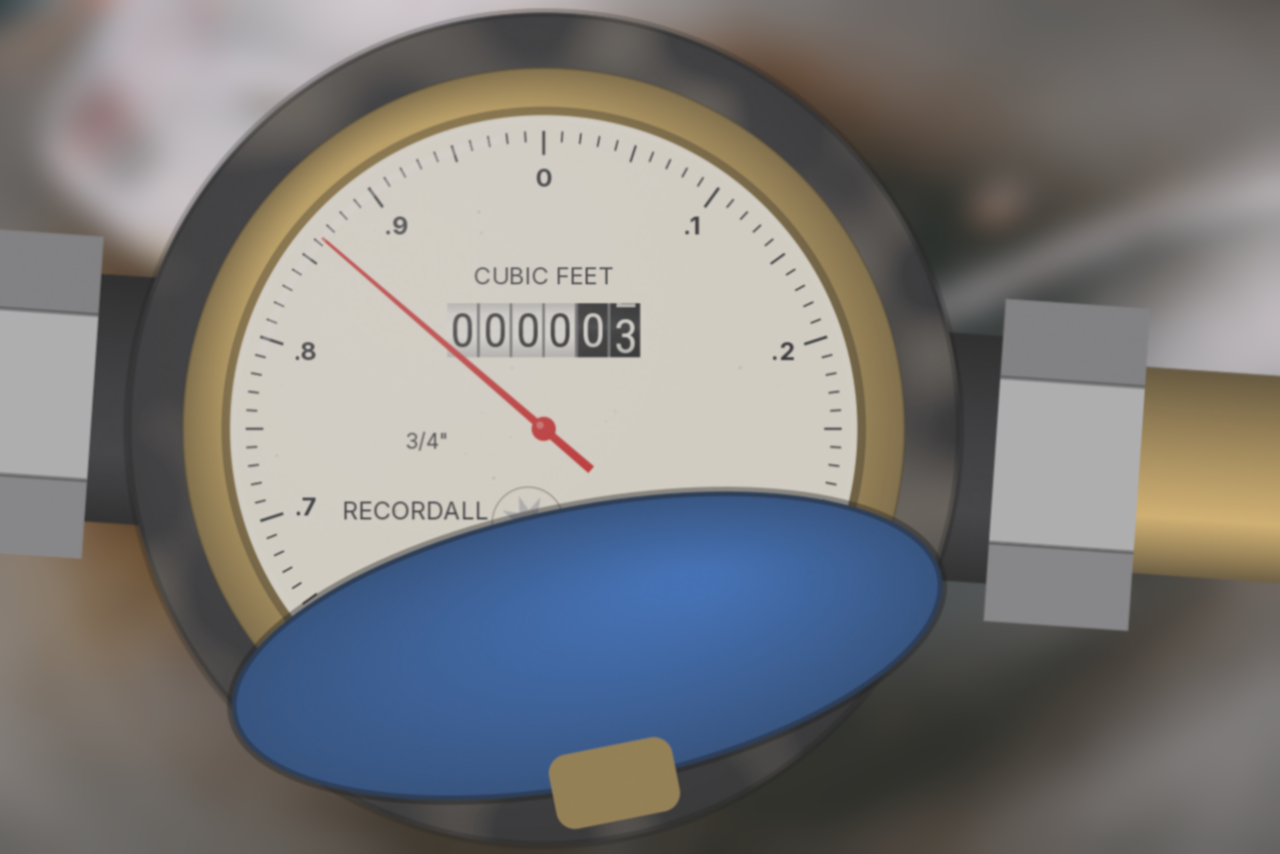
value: 2.86 (ft³)
